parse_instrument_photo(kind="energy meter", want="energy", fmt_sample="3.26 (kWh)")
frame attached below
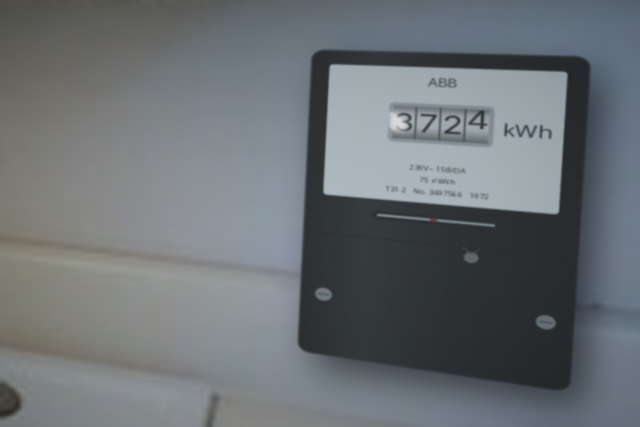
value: 3724 (kWh)
